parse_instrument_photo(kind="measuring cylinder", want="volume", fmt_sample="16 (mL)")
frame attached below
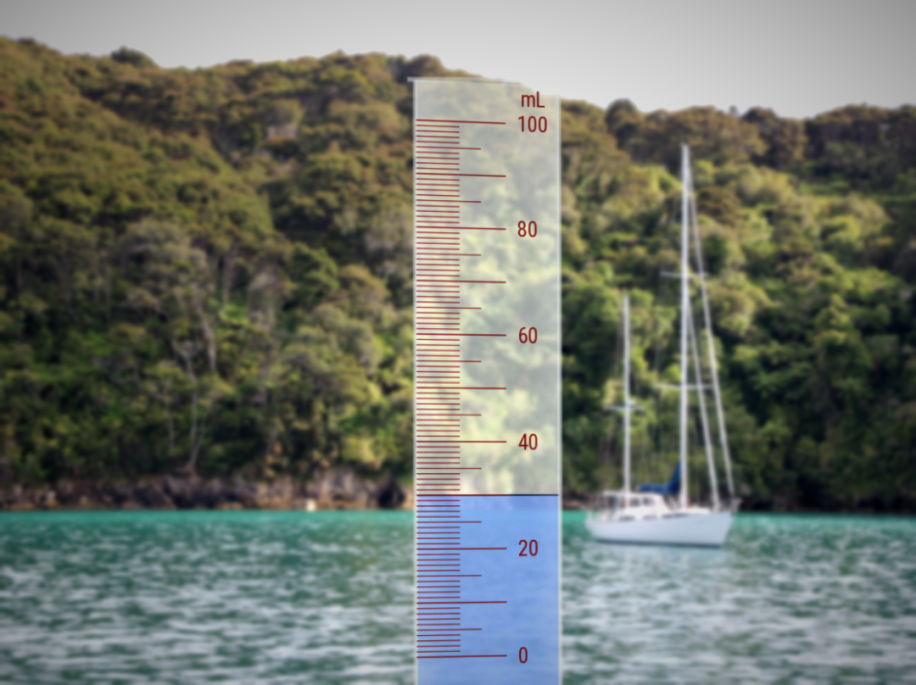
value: 30 (mL)
